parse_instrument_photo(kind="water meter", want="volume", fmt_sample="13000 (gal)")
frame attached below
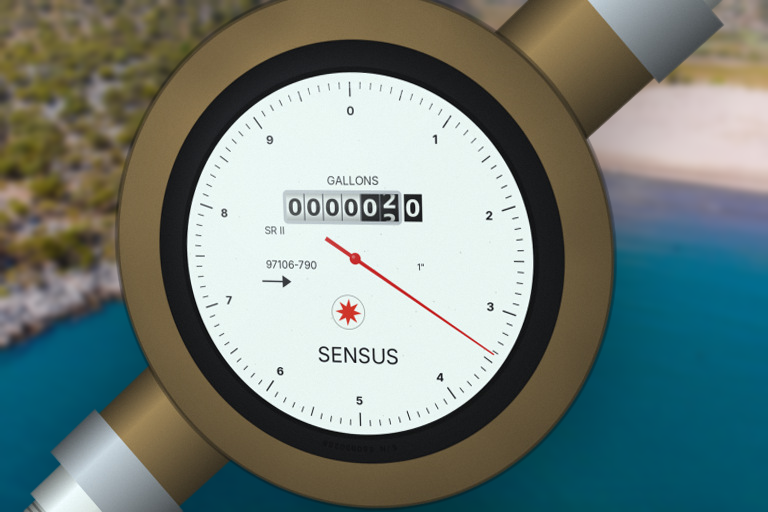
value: 23.4 (gal)
